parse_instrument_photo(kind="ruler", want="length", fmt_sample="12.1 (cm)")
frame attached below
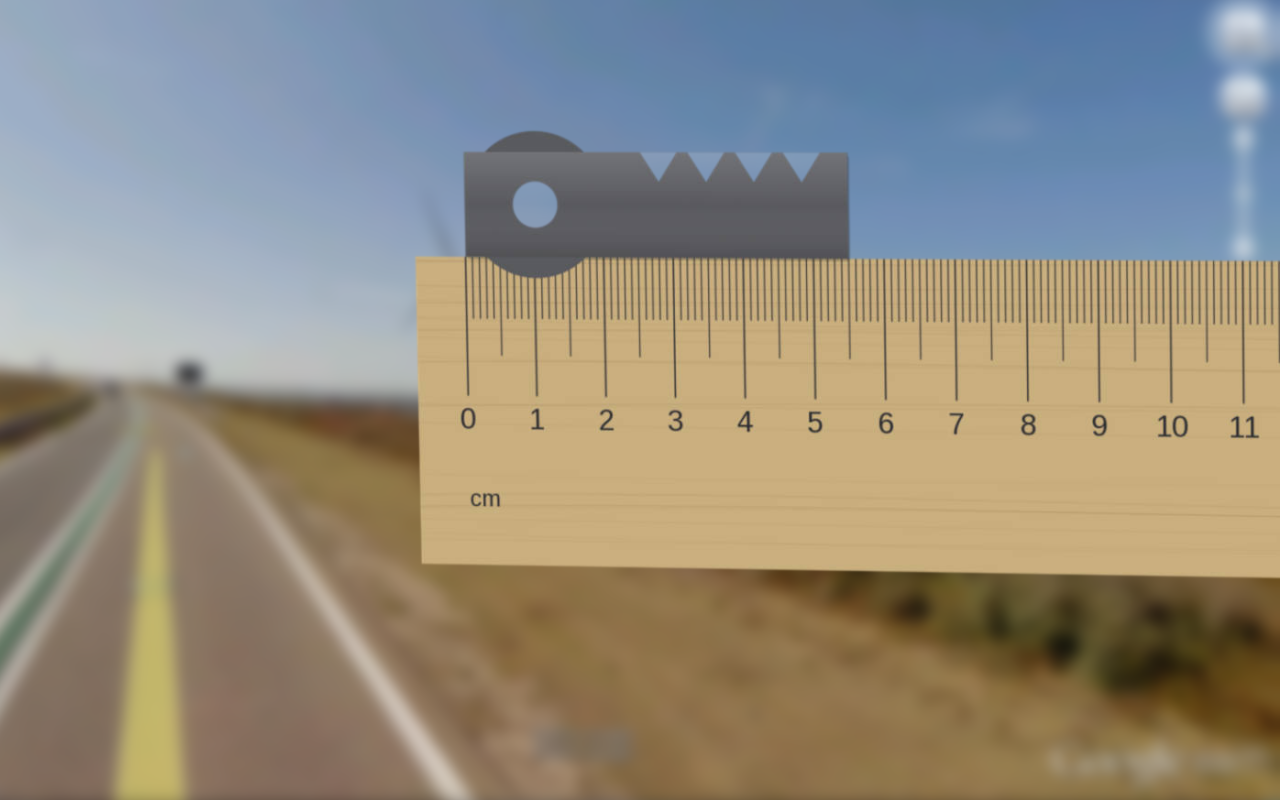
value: 5.5 (cm)
